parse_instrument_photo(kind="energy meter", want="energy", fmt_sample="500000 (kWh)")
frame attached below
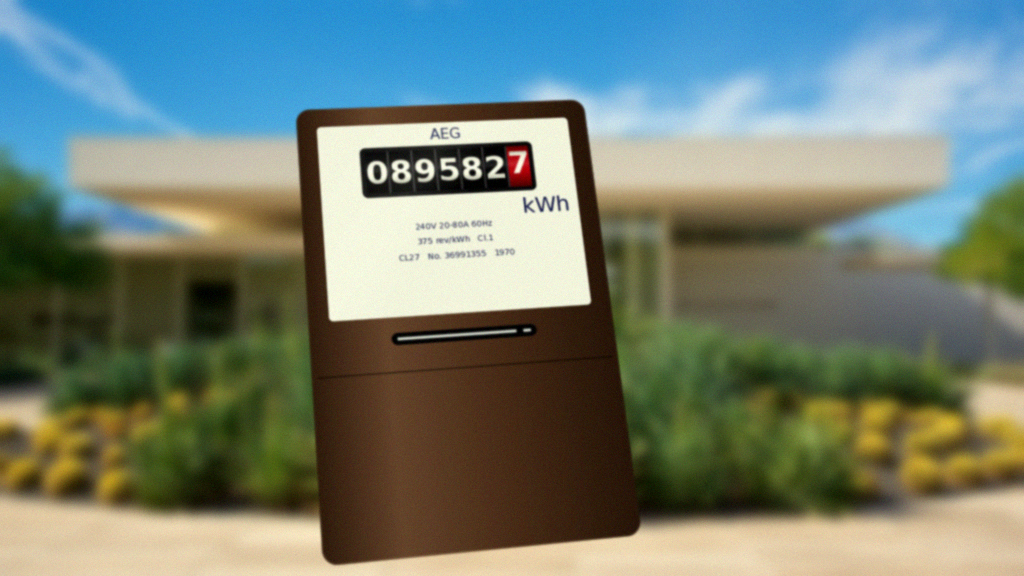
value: 89582.7 (kWh)
